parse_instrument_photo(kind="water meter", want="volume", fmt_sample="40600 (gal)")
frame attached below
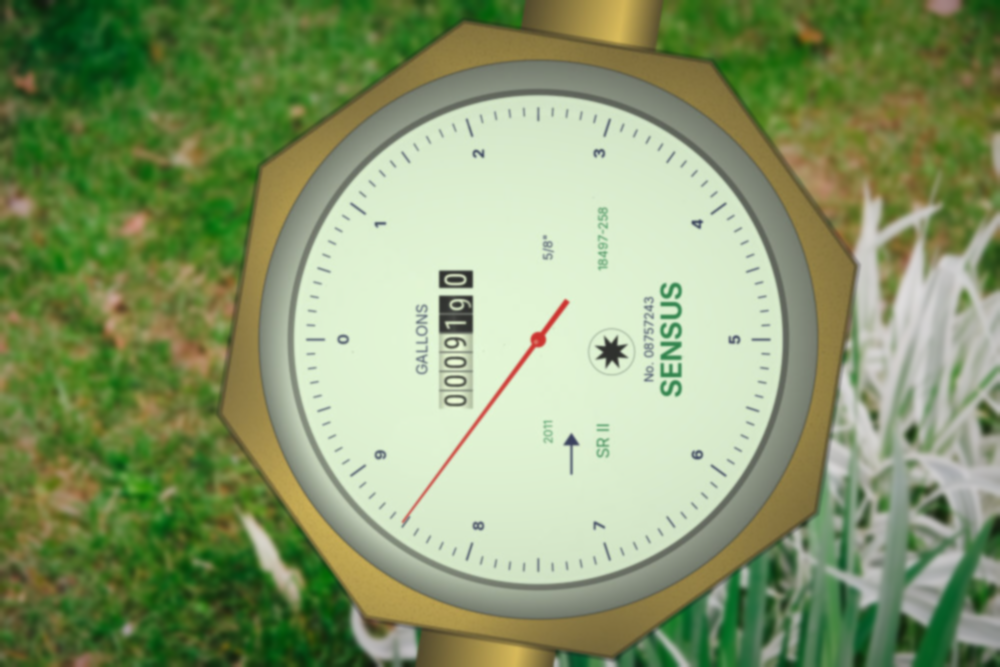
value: 9188.5 (gal)
